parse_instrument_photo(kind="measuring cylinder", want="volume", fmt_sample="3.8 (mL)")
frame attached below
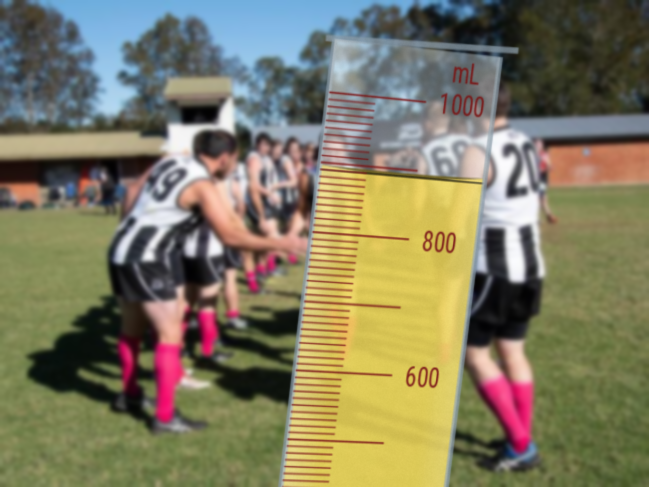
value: 890 (mL)
